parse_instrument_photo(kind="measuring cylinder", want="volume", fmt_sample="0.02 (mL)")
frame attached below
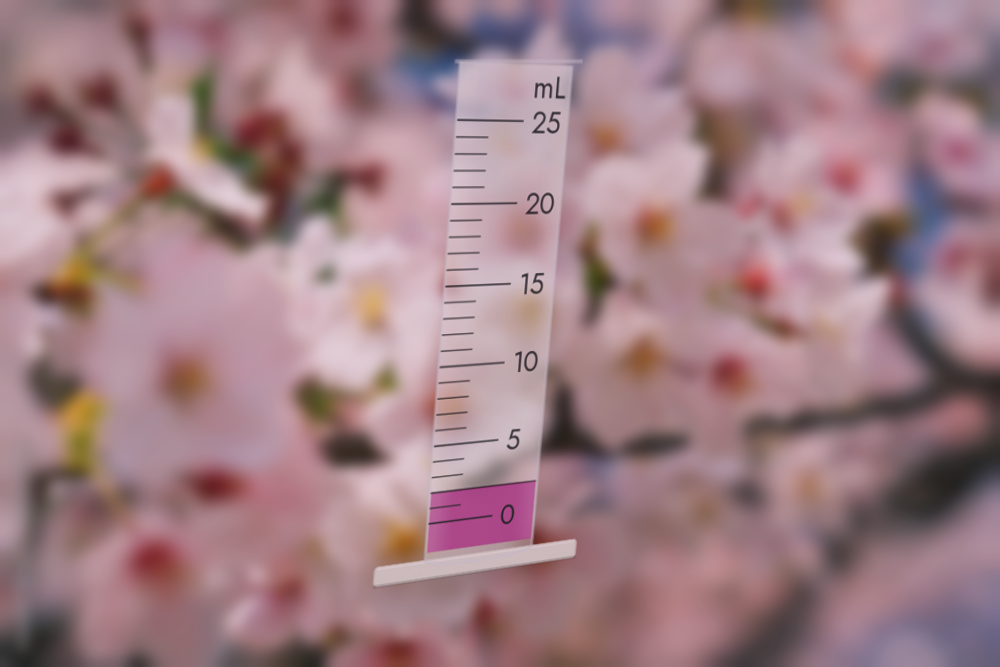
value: 2 (mL)
